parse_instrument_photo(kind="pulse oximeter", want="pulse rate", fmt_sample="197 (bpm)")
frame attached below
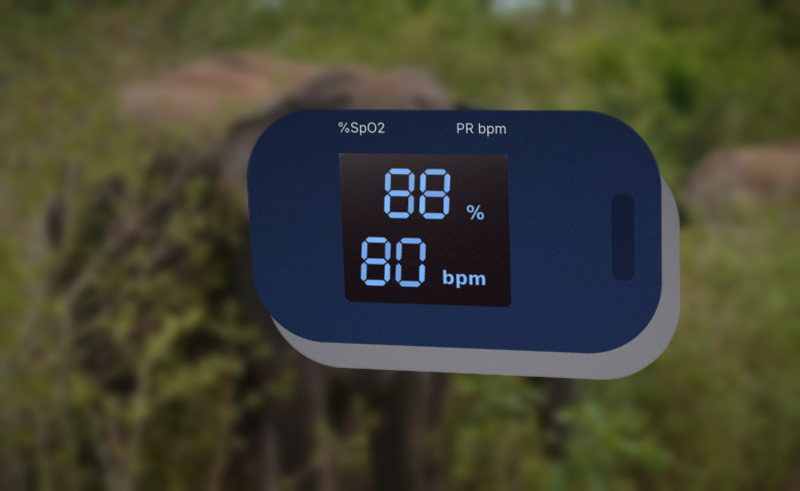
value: 80 (bpm)
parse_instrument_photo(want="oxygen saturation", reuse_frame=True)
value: 88 (%)
